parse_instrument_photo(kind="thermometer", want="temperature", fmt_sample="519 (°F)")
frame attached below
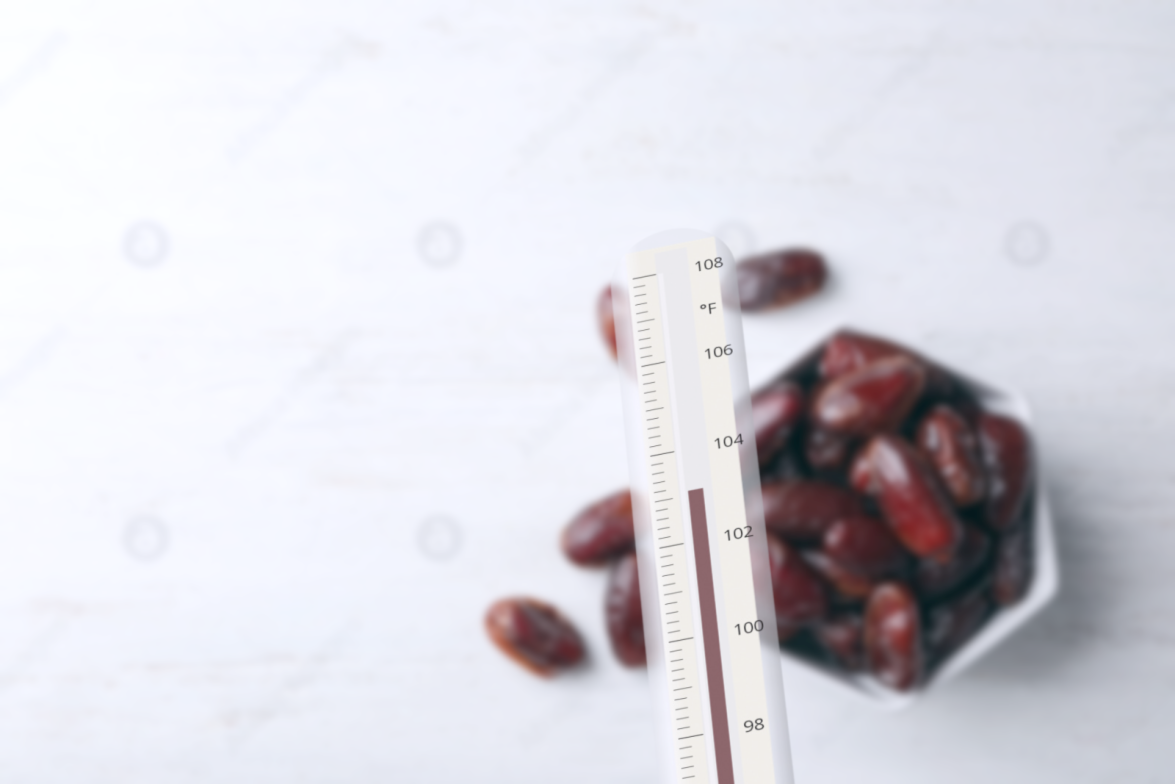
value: 103.1 (°F)
